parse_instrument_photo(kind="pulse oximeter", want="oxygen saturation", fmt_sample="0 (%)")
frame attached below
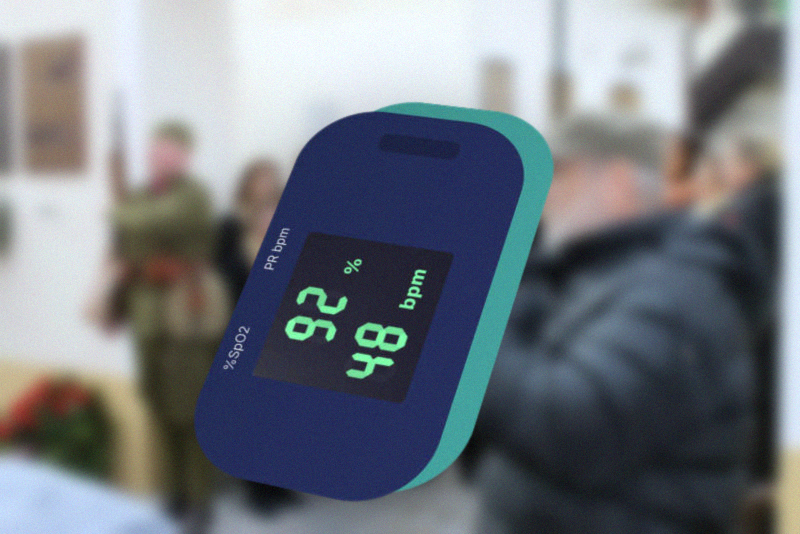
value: 92 (%)
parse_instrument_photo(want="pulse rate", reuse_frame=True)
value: 48 (bpm)
